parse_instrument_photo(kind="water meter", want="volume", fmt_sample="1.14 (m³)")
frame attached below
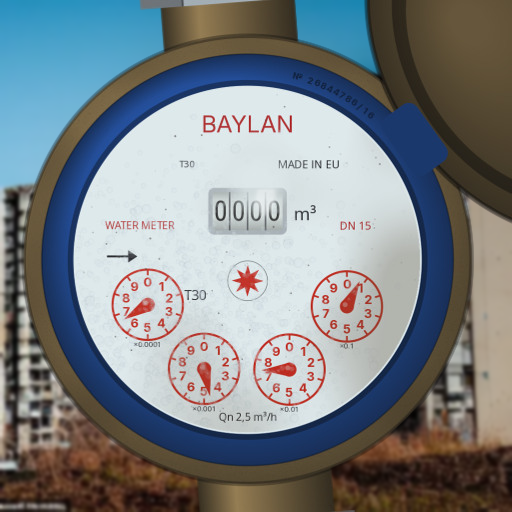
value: 0.0746 (m³)
